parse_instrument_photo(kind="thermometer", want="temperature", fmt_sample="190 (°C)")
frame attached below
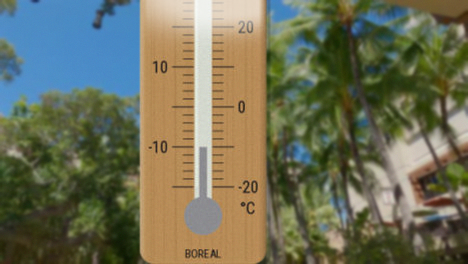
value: -10 (°C)
